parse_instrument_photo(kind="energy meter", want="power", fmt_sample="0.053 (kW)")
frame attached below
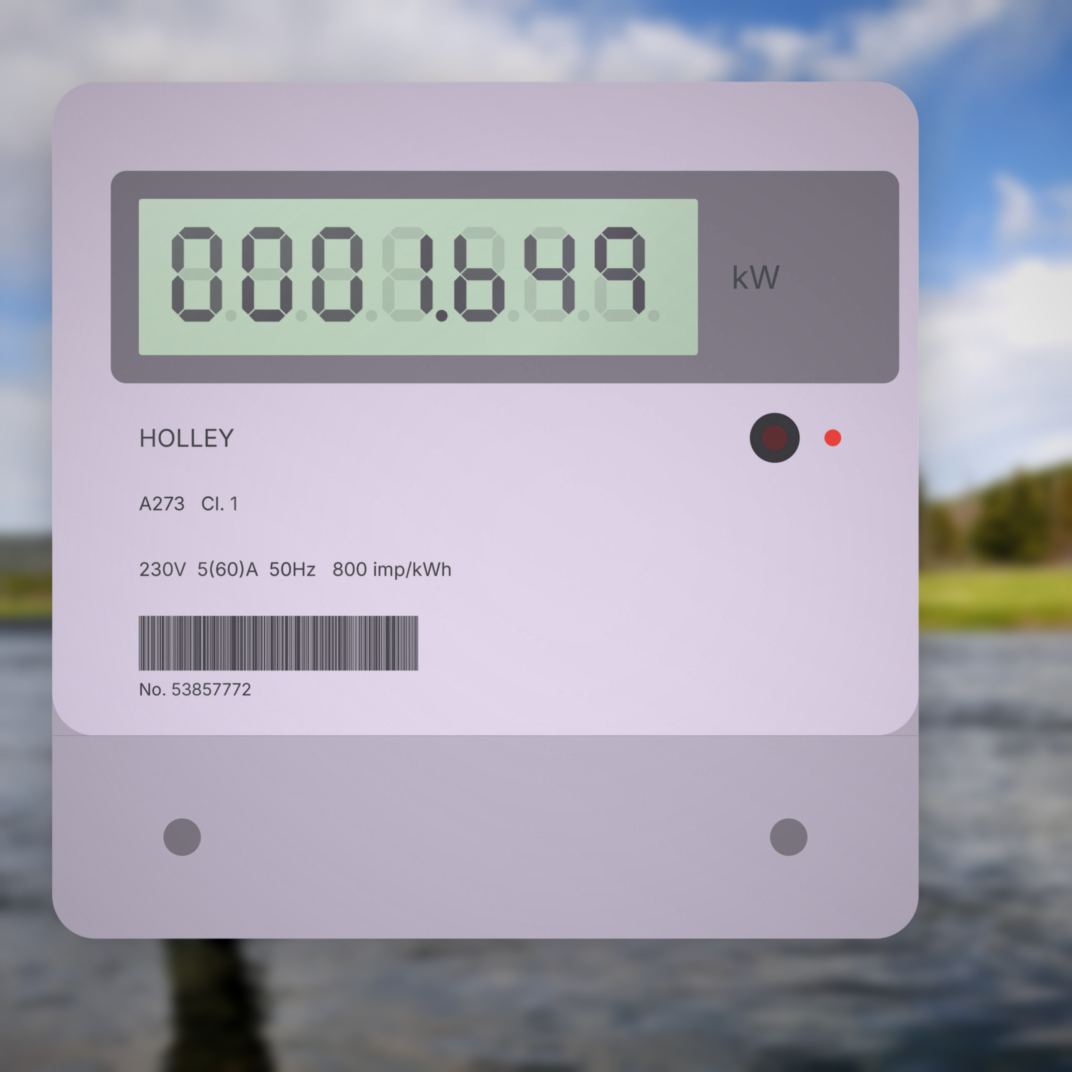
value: 1.649 (kW)
